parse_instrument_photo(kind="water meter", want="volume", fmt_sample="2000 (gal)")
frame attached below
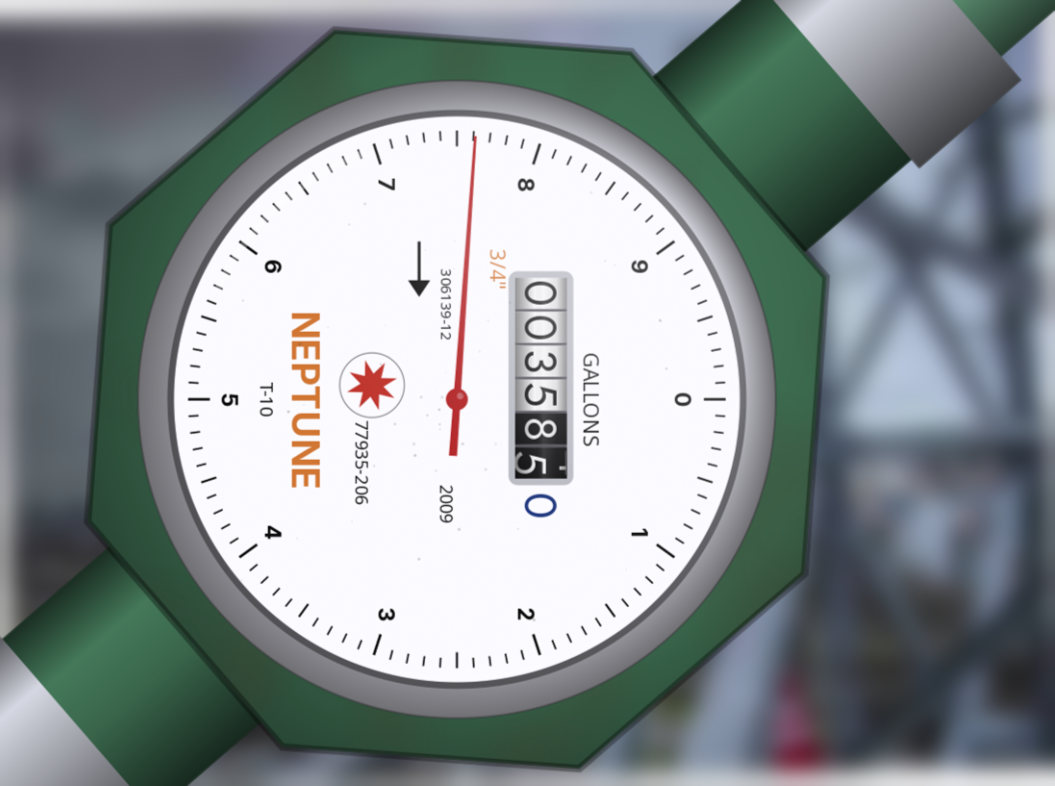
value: 35847.6 (gal)
